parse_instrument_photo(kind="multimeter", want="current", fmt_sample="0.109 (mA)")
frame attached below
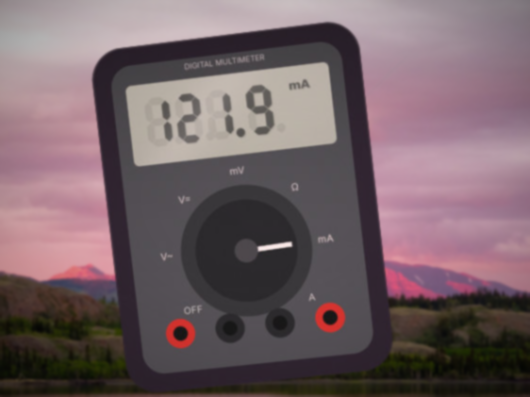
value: 121.9 (mA)
